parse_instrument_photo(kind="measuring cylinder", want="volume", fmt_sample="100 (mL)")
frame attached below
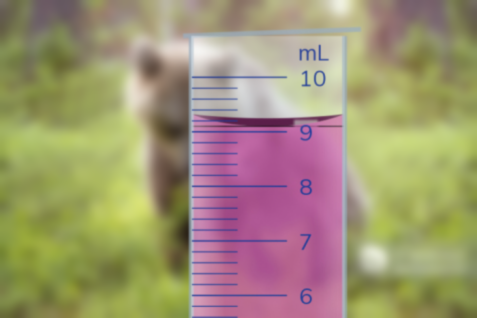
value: 9.1 (mL)
